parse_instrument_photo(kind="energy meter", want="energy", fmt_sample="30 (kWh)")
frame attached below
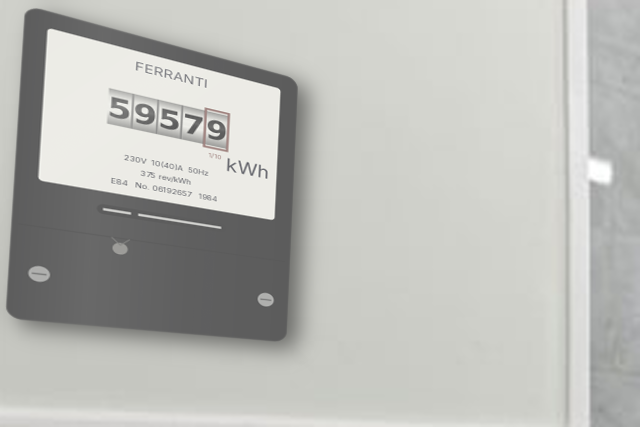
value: 5957.9 (kWh)
